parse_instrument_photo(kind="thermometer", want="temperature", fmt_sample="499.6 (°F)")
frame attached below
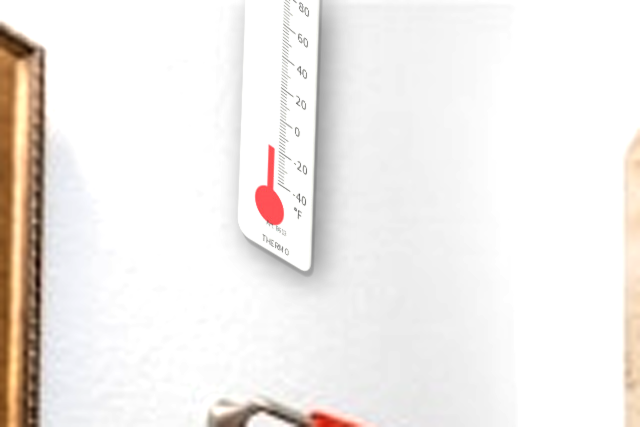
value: -20 (°F)
